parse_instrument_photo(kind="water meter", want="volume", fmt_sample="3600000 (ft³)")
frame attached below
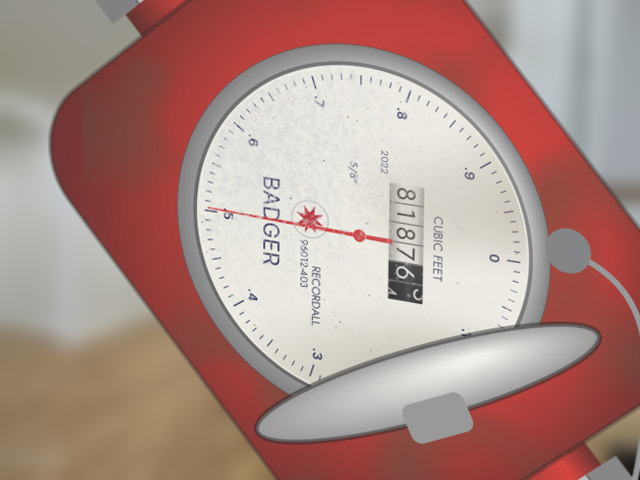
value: 818763.50 (ft³)
